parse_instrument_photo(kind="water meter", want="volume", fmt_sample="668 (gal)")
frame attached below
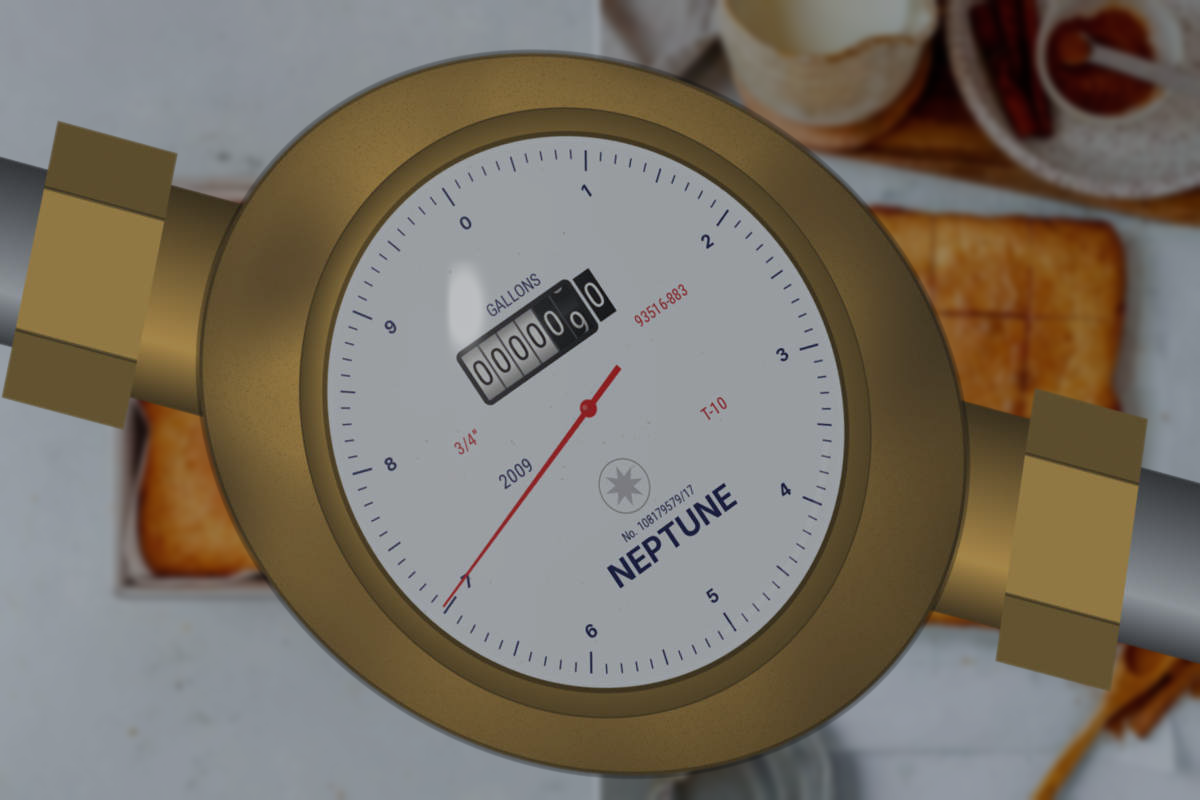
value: 87.0 (gal)
